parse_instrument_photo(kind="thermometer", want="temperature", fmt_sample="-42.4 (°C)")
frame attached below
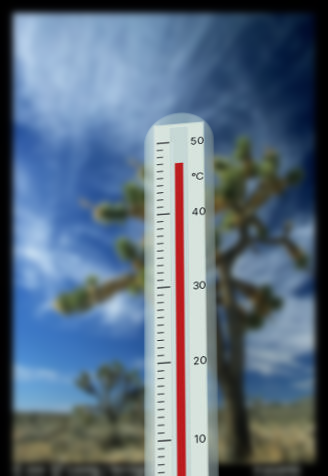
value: 47 (°C)
